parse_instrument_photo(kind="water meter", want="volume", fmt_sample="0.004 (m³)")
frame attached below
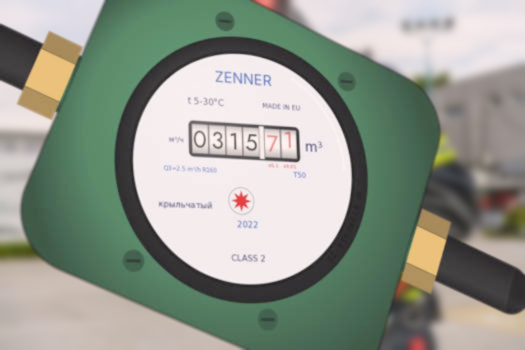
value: 315.71 (m³)
